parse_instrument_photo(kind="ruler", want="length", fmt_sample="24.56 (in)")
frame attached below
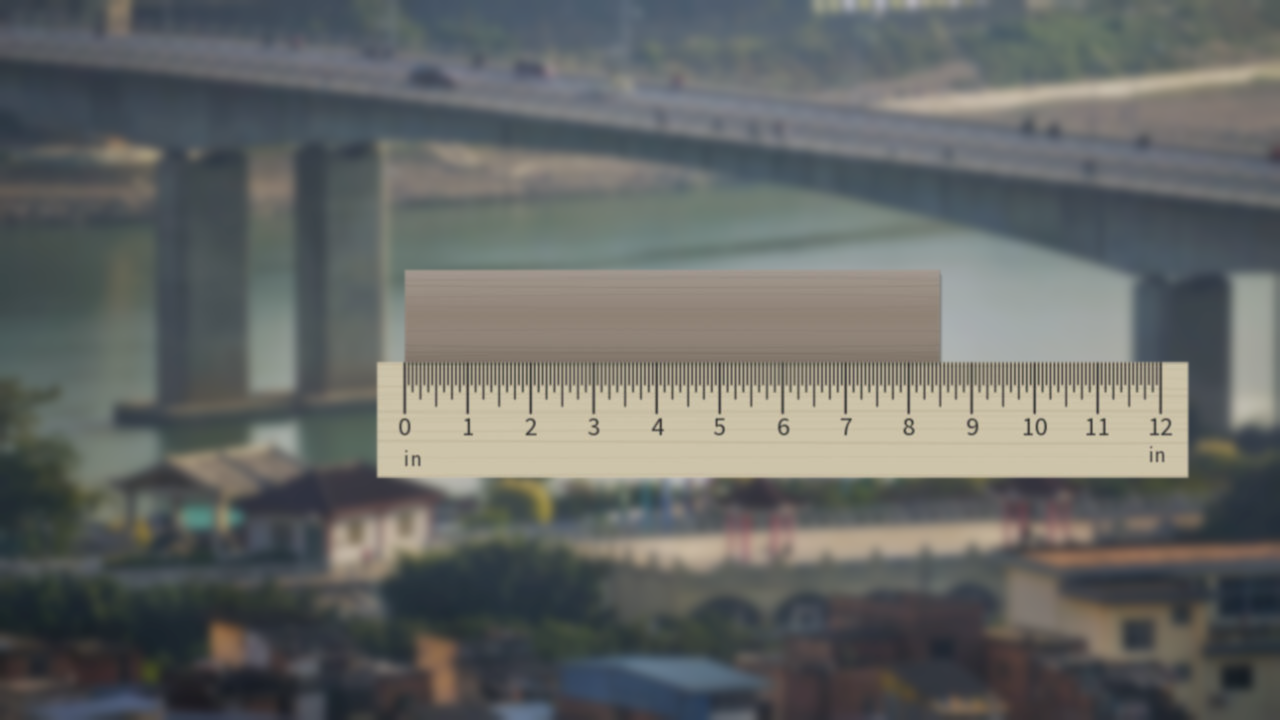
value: 8.5 (in)
